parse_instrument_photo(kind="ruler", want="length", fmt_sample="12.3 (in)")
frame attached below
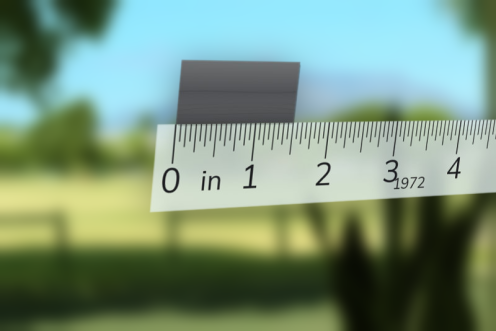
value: 1.5 (in)
